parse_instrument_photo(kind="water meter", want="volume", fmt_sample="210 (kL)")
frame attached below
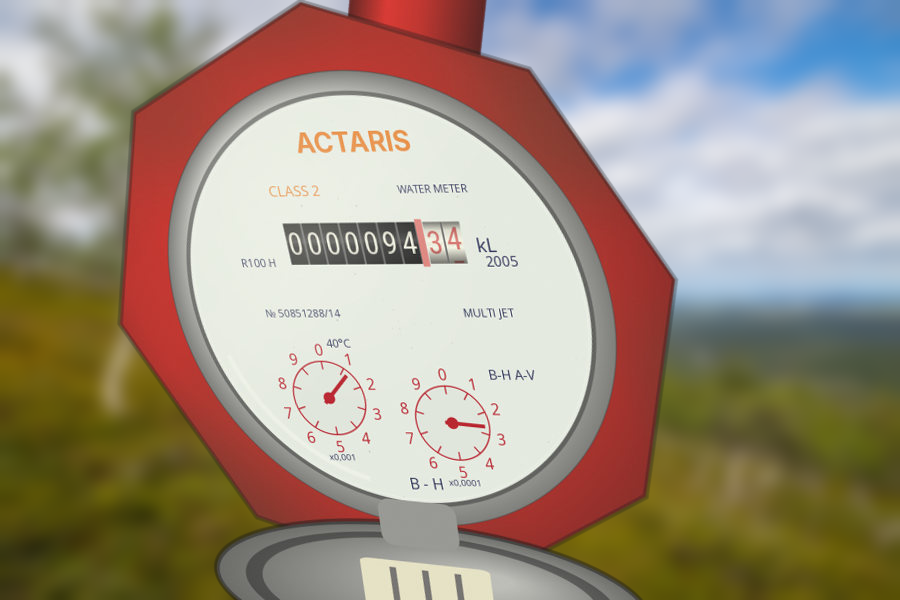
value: 94.3412 (kL)
